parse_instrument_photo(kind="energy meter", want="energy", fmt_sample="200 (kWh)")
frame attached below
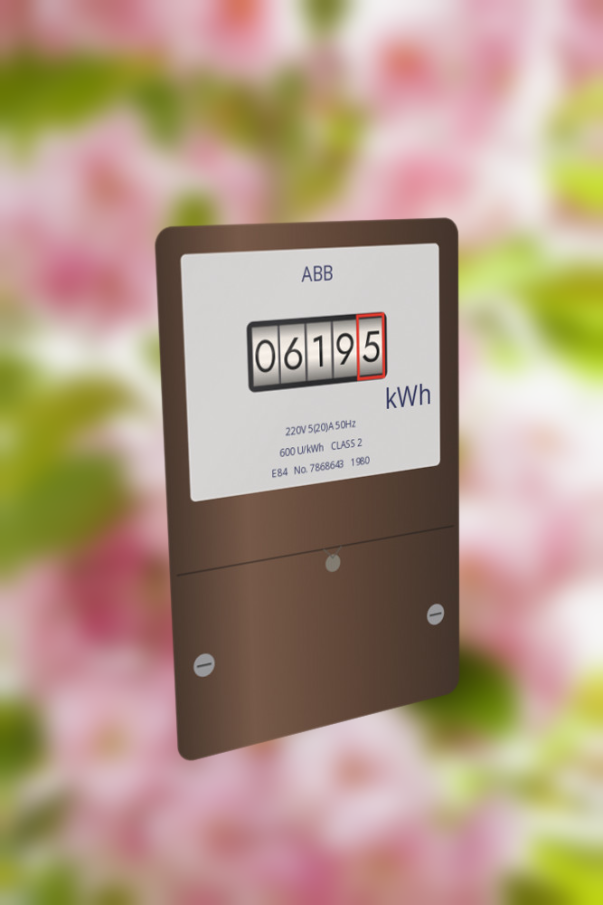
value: 619.5 (kWh)
